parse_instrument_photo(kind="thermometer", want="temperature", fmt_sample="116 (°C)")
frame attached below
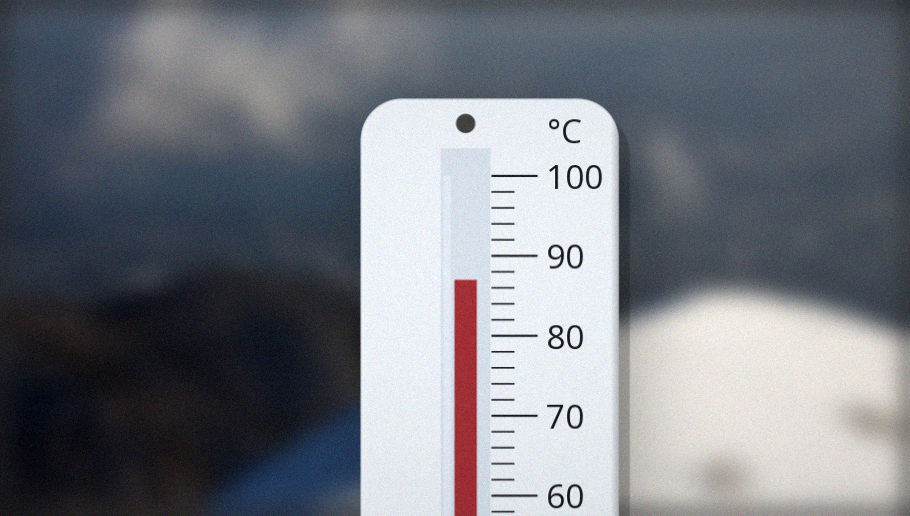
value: 87 (°C)
